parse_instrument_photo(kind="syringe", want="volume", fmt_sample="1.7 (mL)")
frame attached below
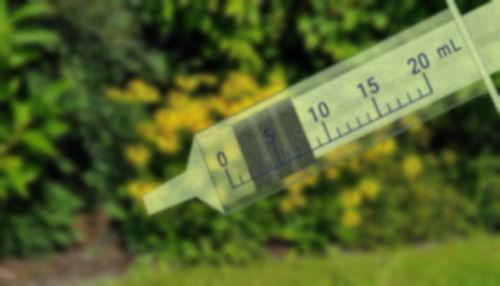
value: 2 (mL)
